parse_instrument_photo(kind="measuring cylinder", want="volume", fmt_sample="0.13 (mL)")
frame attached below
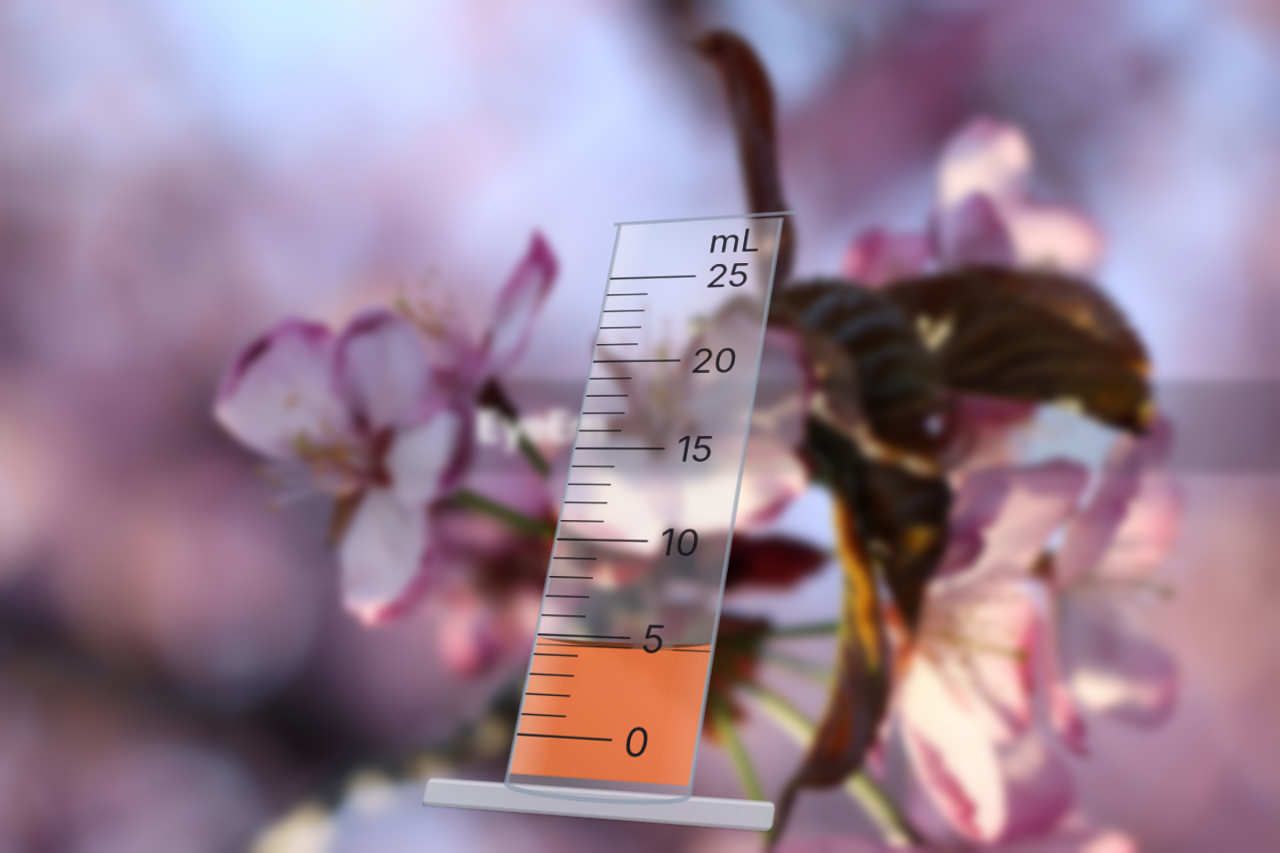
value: 4.5 (mL)
